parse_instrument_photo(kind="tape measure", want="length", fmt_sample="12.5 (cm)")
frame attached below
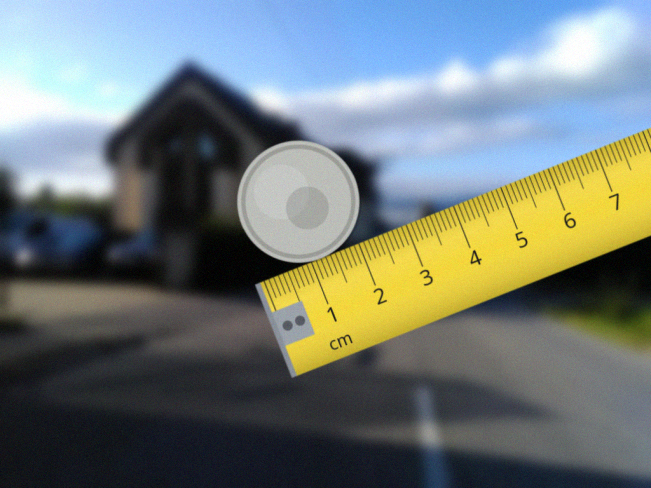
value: 2.4 (cm)
